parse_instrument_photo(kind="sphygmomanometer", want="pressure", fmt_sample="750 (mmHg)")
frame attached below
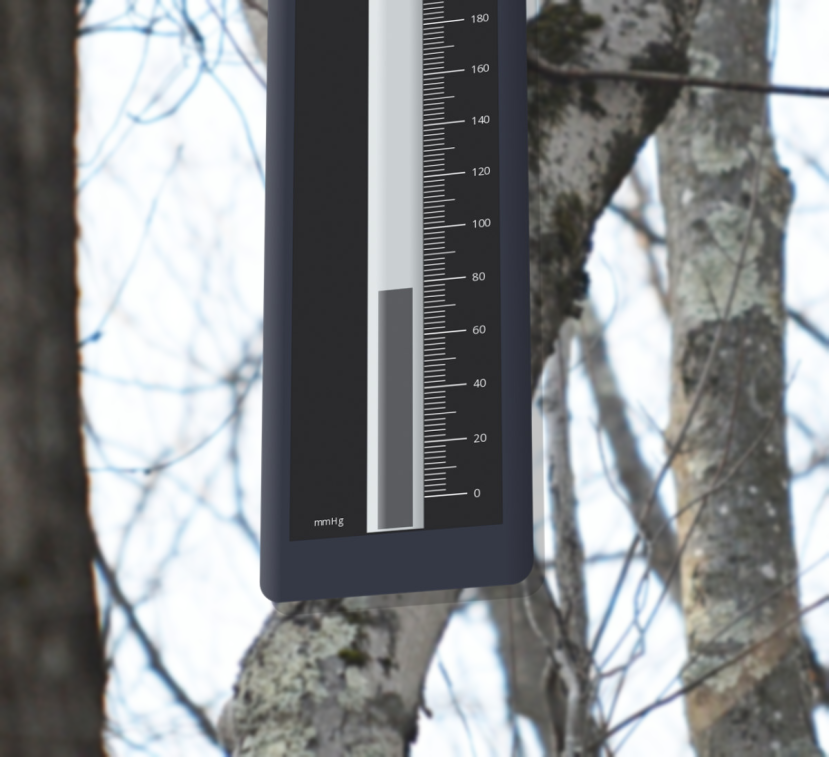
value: 78 (mmHg)
